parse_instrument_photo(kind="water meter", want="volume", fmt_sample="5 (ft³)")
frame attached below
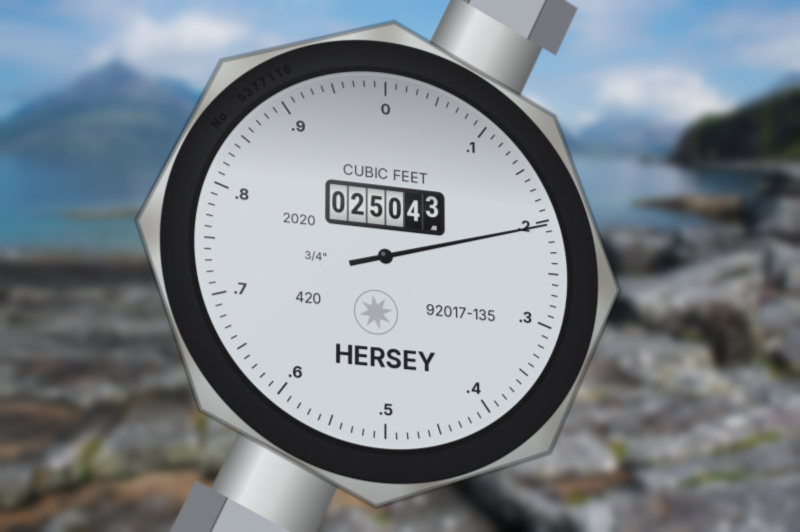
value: 25043.20 (ft³)
